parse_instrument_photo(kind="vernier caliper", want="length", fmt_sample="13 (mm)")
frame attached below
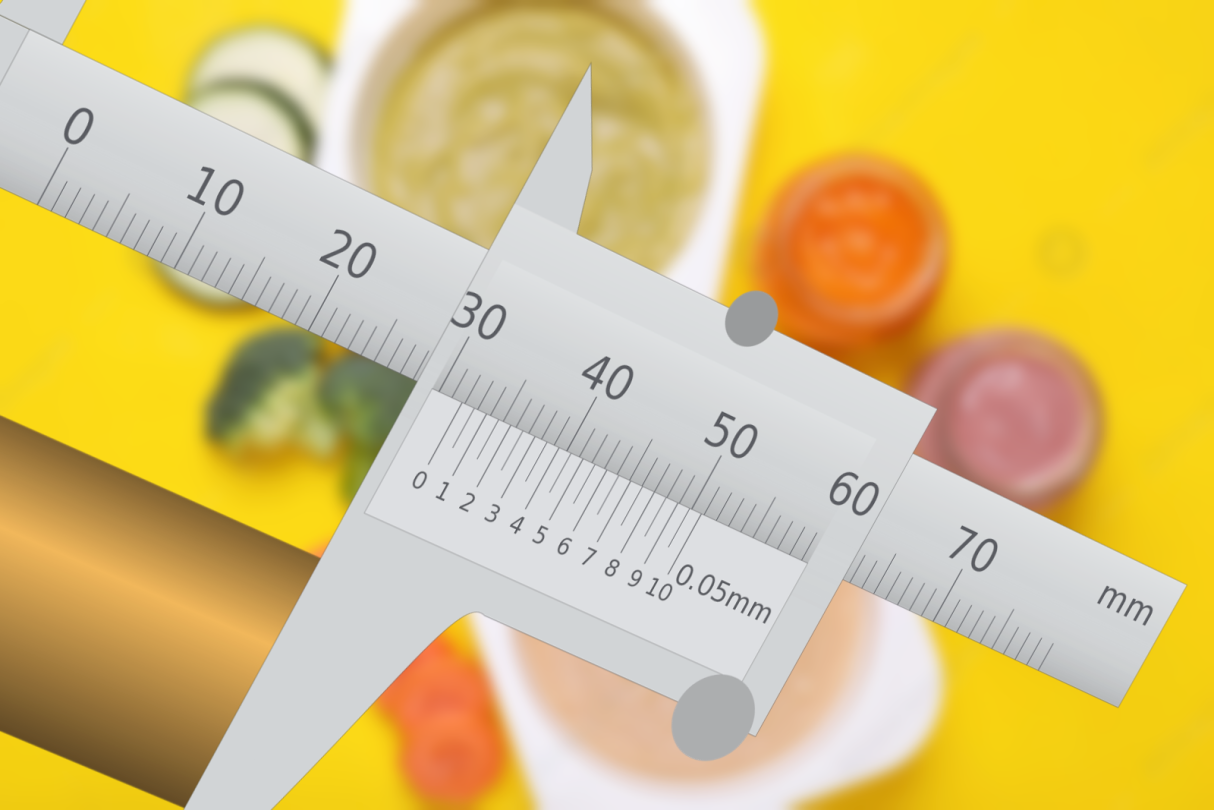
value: 31.8 (mm)
